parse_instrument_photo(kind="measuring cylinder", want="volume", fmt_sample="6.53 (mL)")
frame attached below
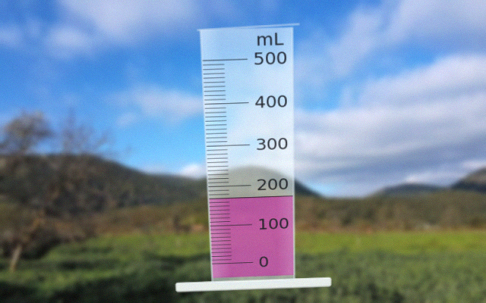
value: 170 (mL)
